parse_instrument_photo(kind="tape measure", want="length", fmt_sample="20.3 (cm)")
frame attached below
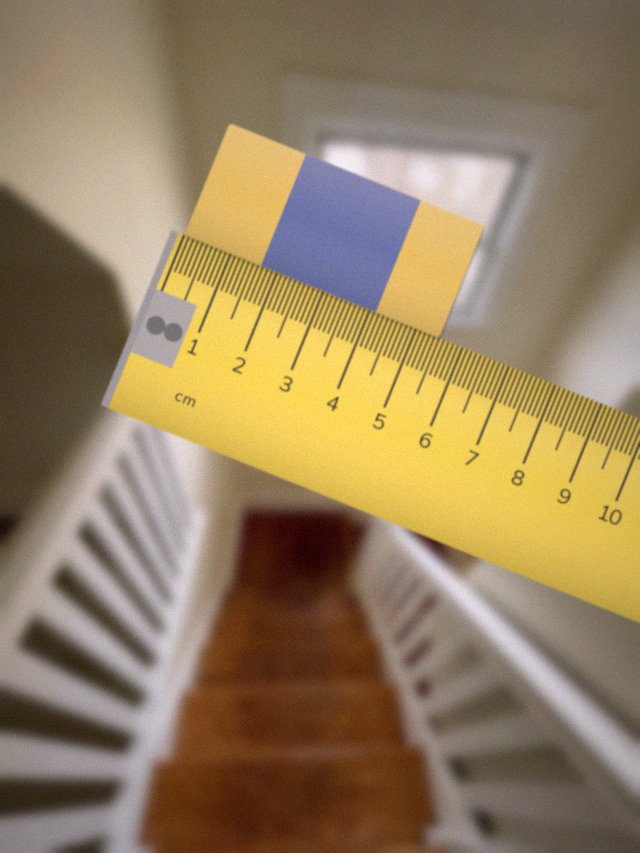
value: 5.5 (cm)
